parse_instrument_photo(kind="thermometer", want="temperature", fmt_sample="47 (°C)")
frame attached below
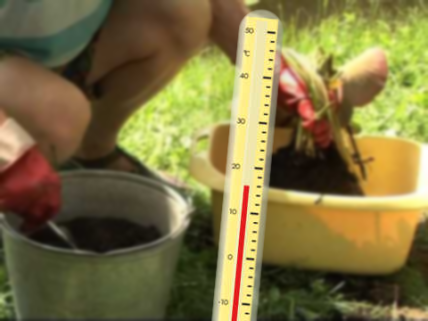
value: 16 (°C)
